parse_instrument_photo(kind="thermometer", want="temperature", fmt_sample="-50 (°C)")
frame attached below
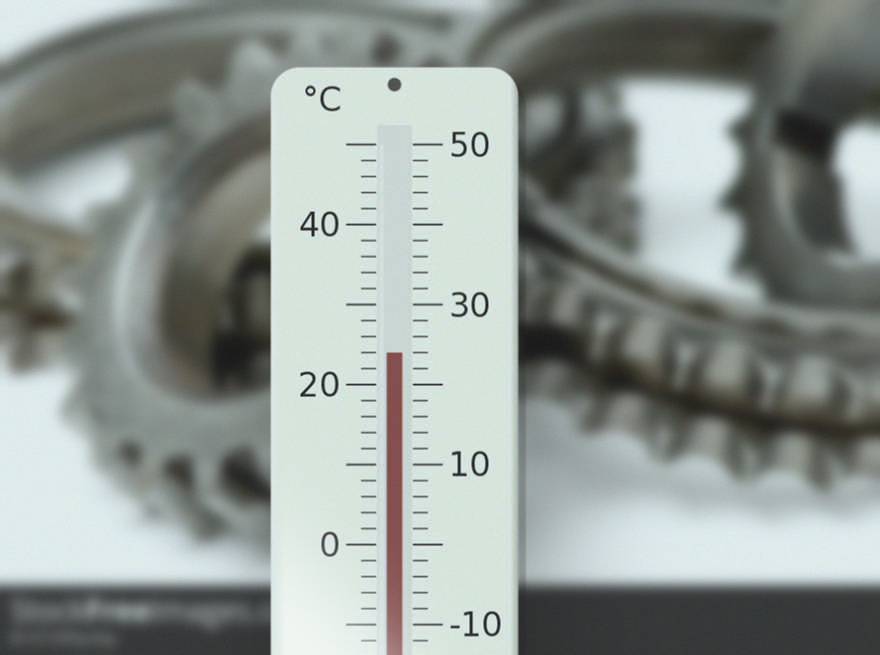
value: 24 (°C)
